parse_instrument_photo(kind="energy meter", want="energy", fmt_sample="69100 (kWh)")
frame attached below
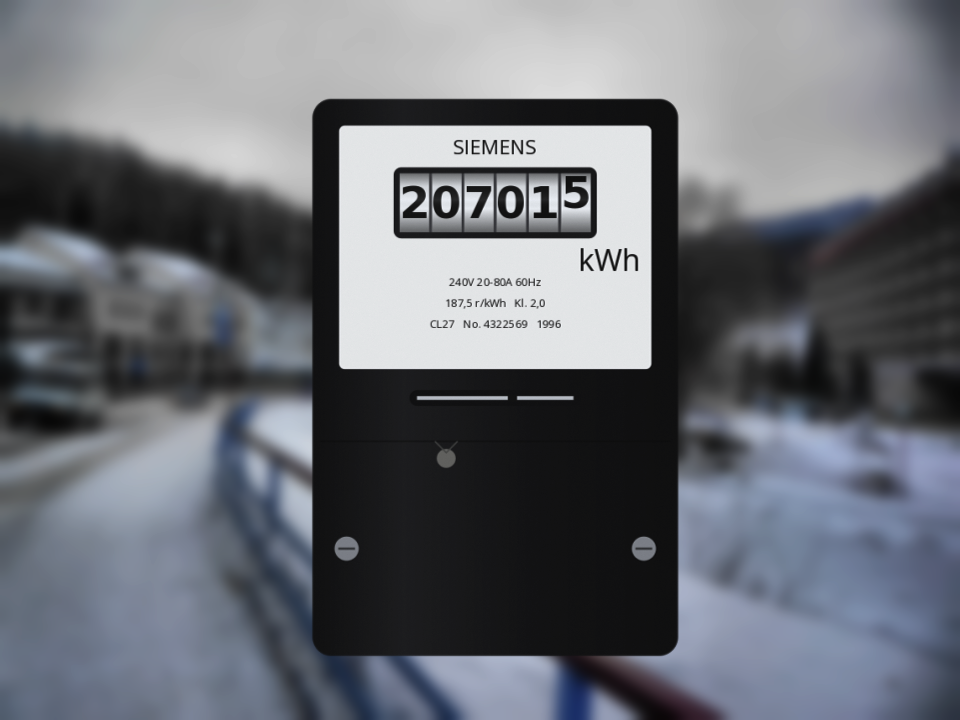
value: 207015 (kWh)
